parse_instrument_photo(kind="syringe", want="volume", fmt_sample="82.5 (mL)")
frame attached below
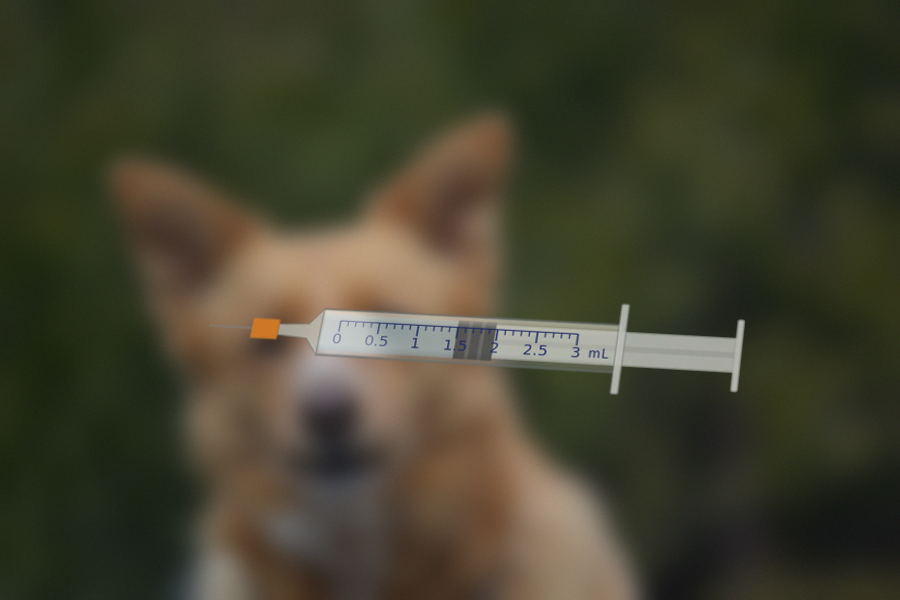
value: 1.5 (mL)
